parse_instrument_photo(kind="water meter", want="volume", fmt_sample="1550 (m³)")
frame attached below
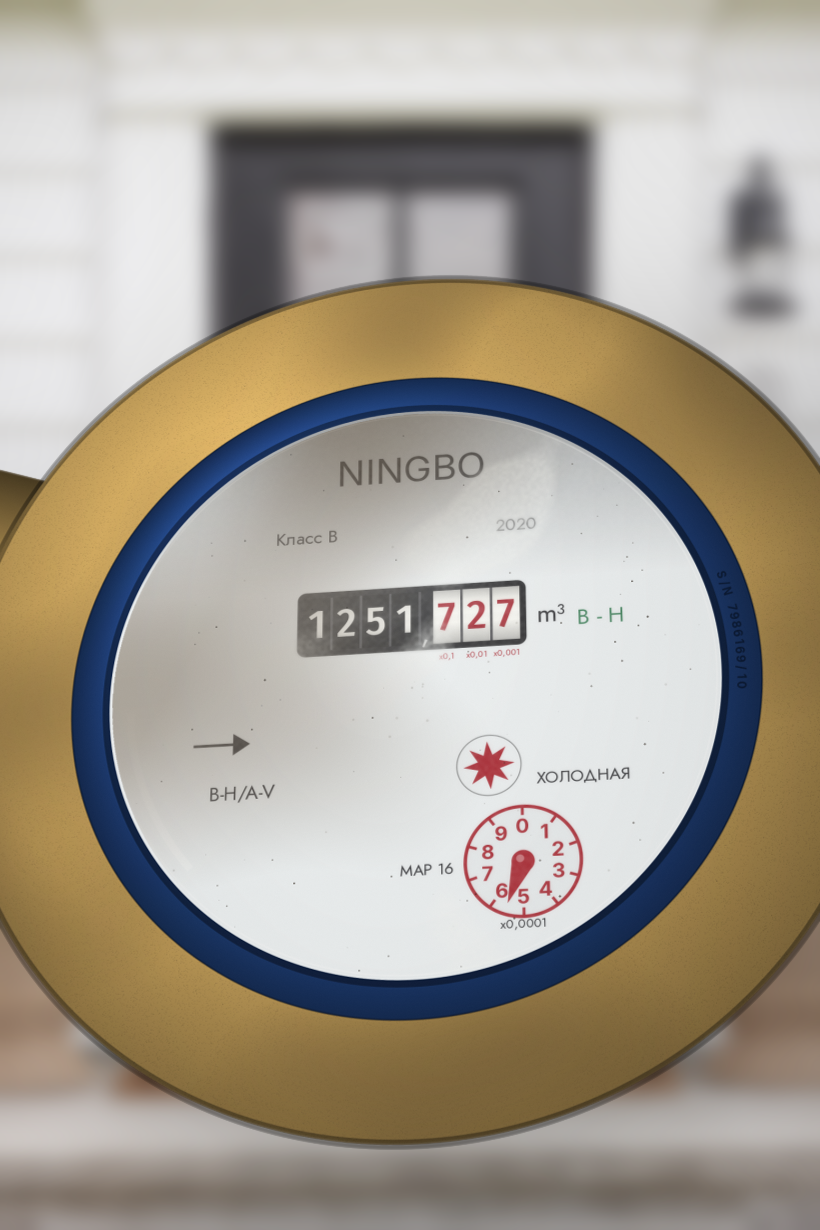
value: 1251.7275 (m³)
